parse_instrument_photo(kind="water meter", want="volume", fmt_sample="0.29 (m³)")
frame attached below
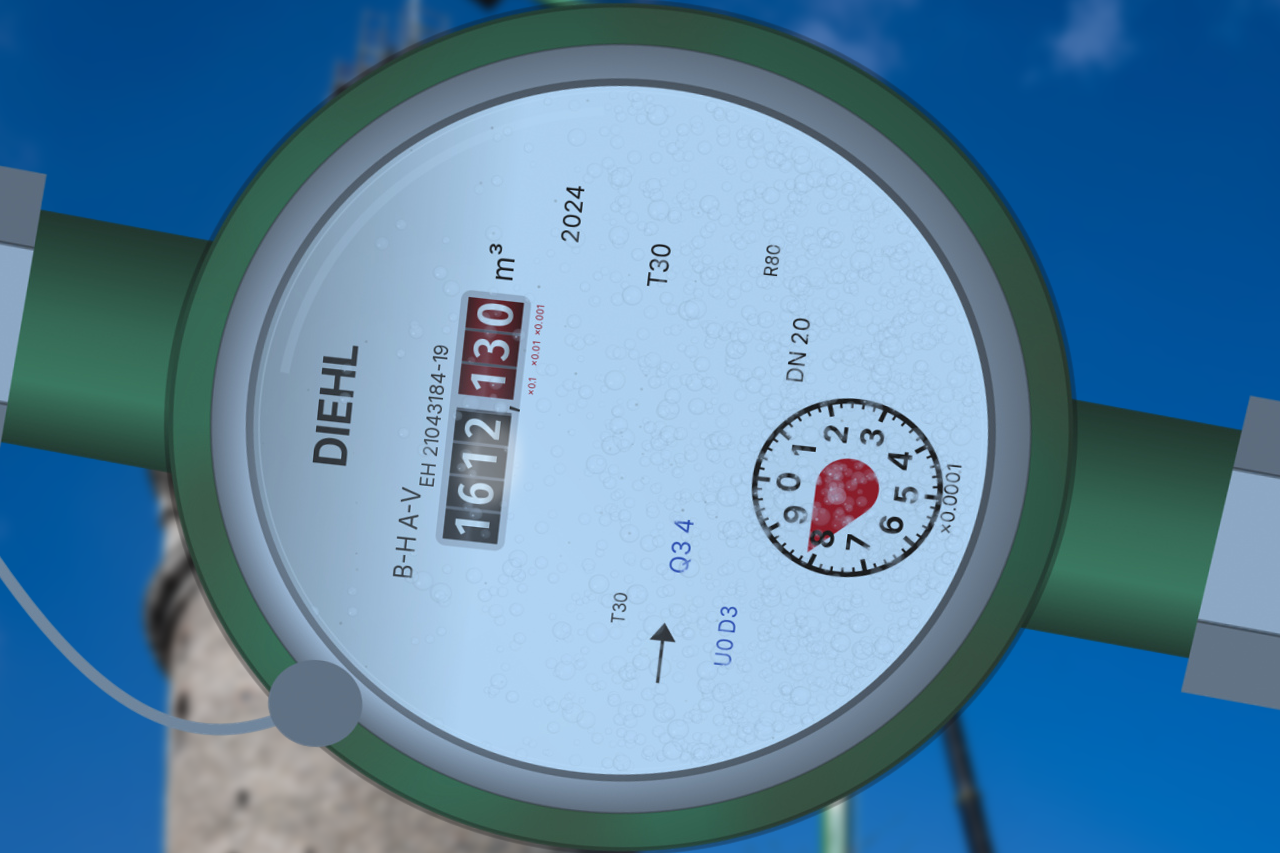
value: 1612.1308 (m³)
